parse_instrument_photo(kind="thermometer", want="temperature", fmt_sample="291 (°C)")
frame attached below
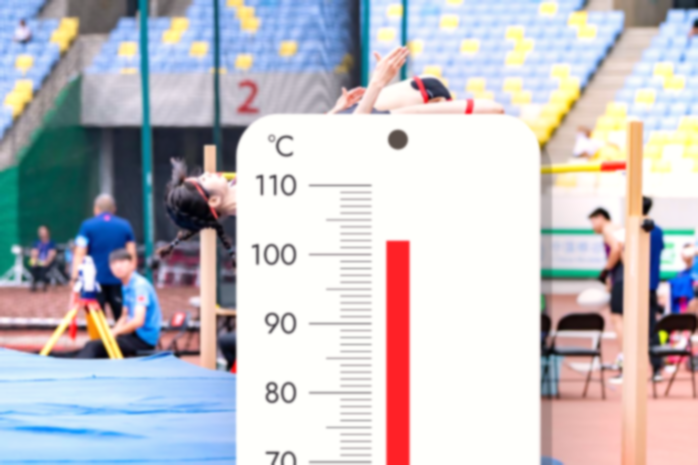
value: 102 (°C)
